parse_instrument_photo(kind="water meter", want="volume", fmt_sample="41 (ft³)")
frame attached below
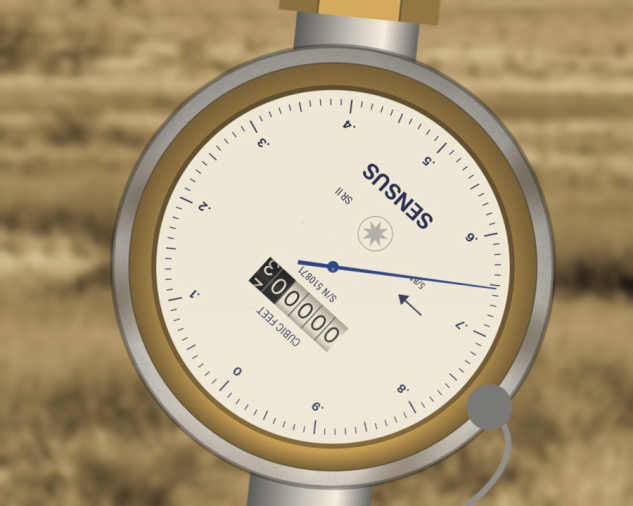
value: 2.65 (ft³)
